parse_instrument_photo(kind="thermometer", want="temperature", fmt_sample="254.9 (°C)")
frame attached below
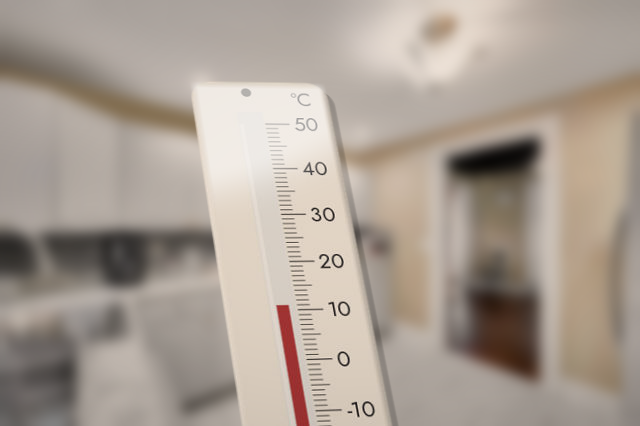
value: 11 (°C)
